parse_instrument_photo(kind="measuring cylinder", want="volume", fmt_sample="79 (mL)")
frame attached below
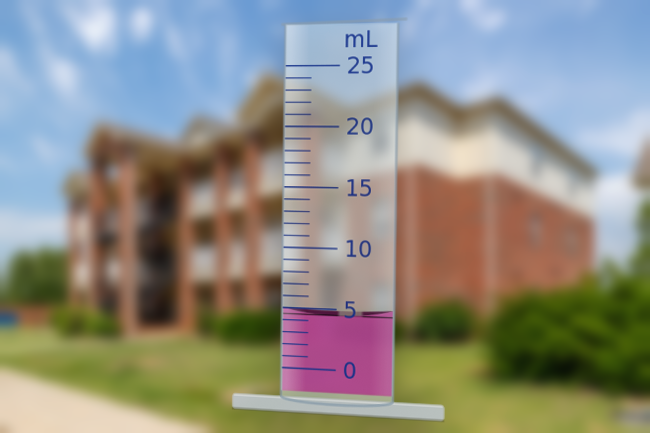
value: 4.5 (mL)
